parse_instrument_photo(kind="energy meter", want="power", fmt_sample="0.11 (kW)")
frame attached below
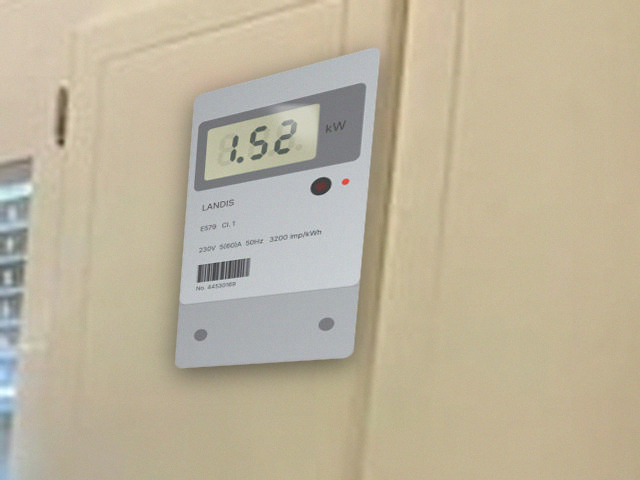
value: 1.52 (kW)
